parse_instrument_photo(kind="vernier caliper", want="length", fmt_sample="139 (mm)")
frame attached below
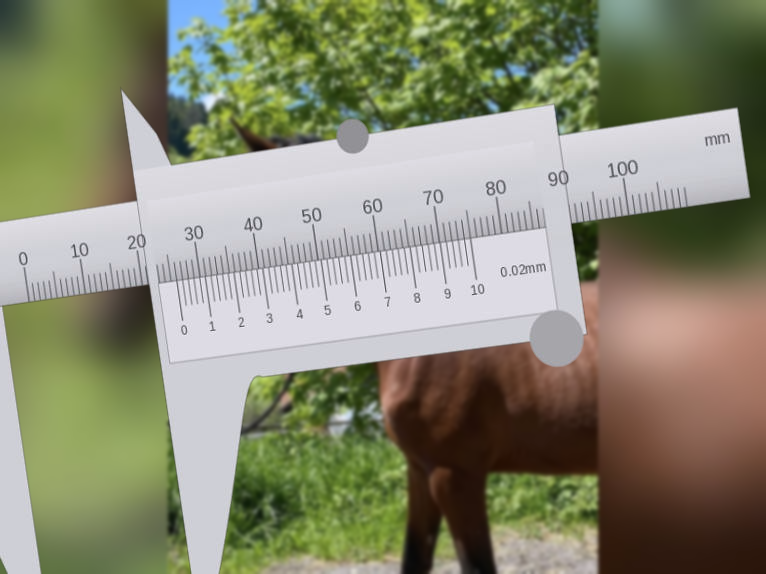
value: 26.0 (mm)
